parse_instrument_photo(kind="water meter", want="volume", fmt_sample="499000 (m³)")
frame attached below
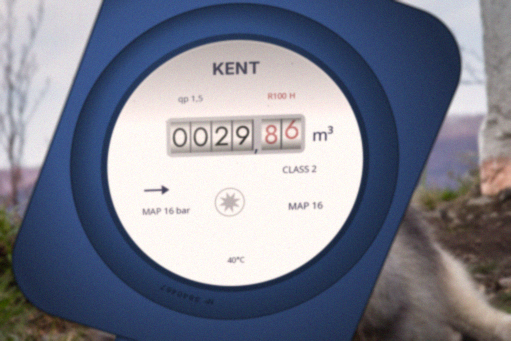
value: 29.86 (m³)
